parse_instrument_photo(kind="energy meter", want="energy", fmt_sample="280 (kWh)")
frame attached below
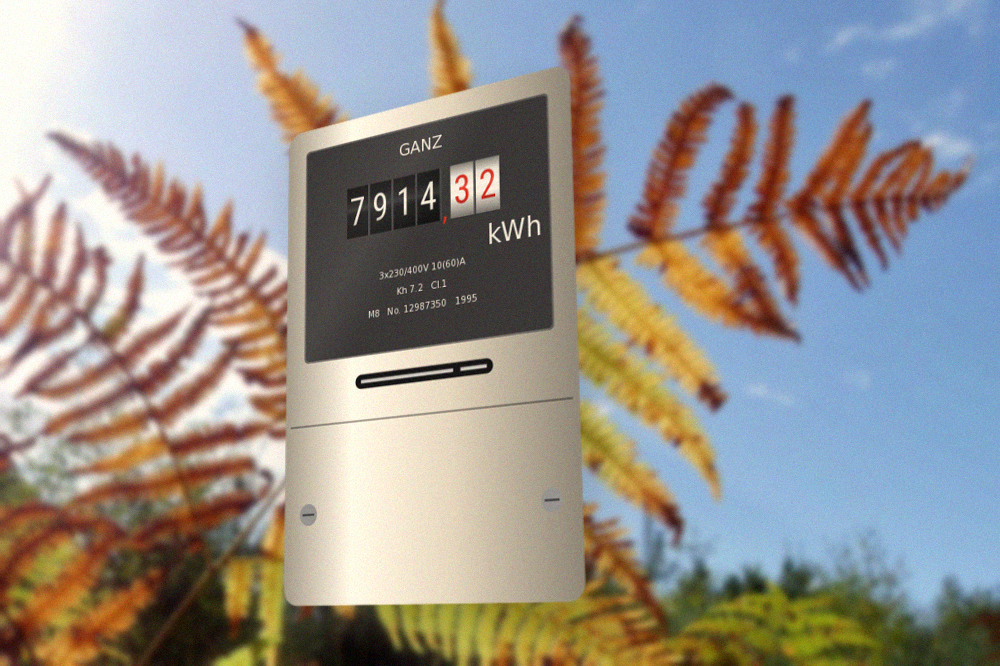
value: 7914.32 (kWh)
